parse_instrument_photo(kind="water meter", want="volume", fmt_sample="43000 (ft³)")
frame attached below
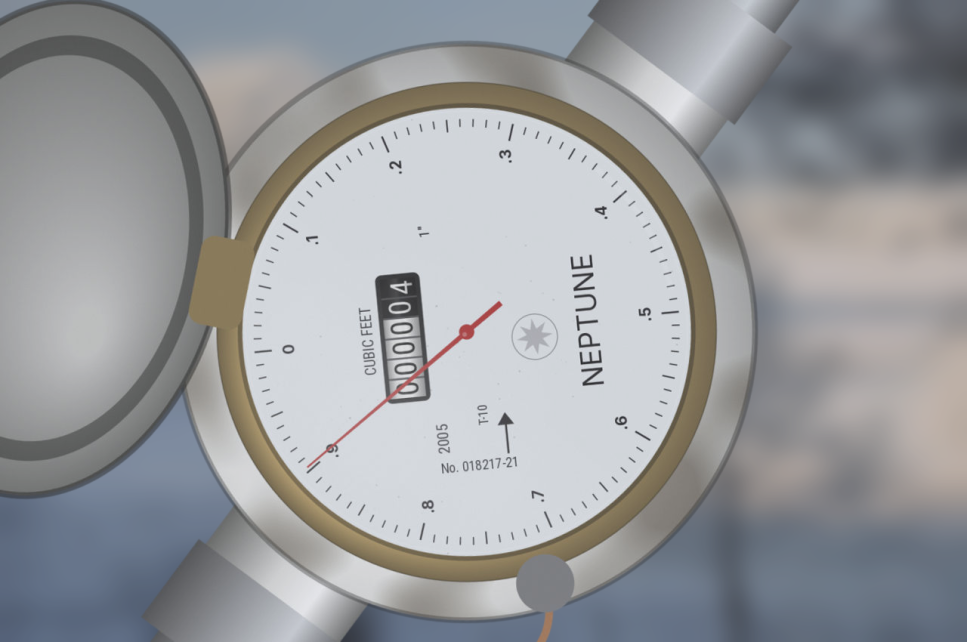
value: 3.90 (ft³)
